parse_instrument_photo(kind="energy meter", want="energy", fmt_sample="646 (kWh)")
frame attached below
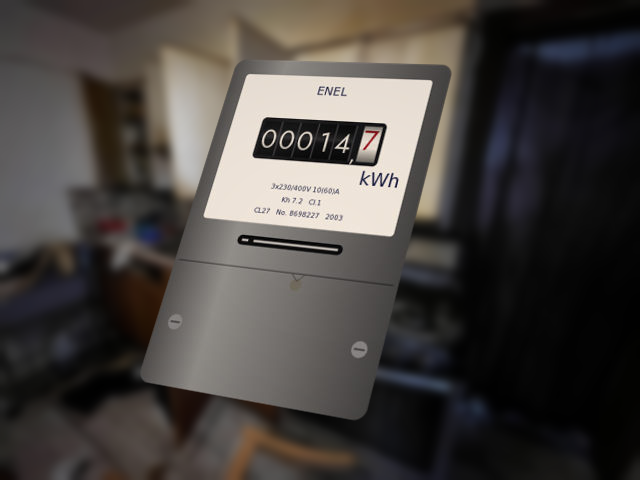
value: 14.7 (kWh)
